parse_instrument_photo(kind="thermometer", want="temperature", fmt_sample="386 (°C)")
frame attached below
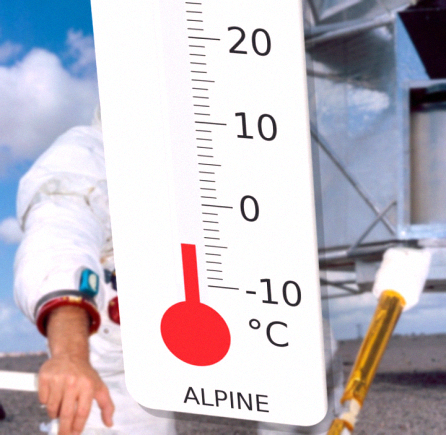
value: -5 (°C)
